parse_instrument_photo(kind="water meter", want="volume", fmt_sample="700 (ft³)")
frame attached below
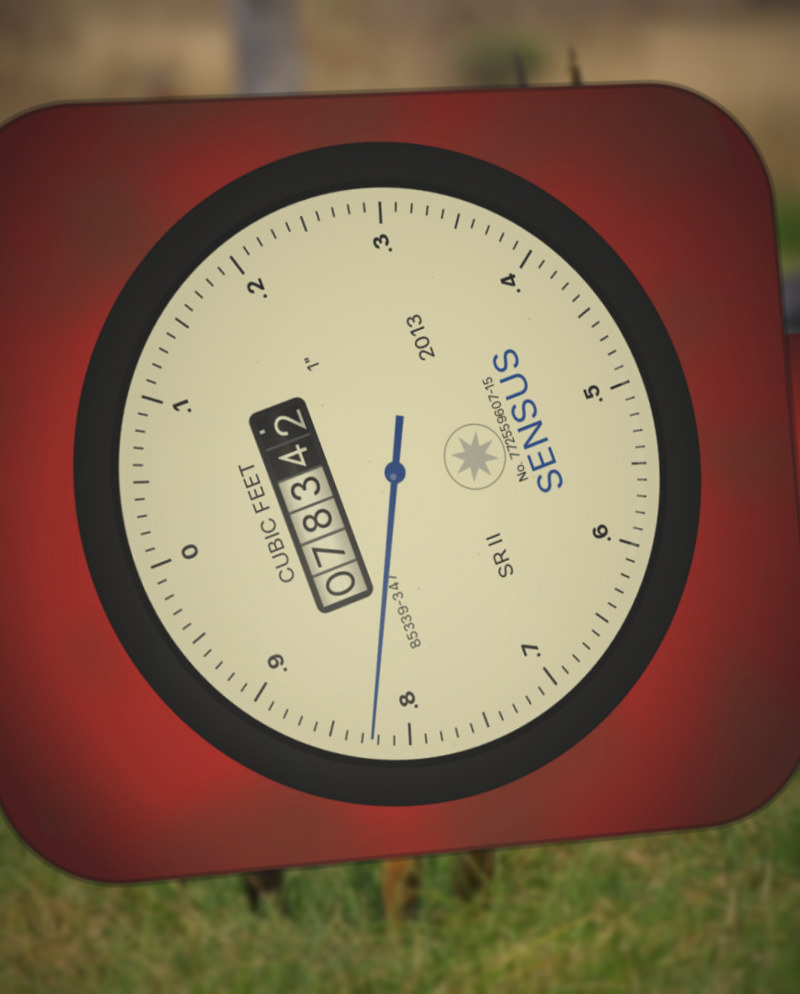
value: 78341.82 (ft³)
